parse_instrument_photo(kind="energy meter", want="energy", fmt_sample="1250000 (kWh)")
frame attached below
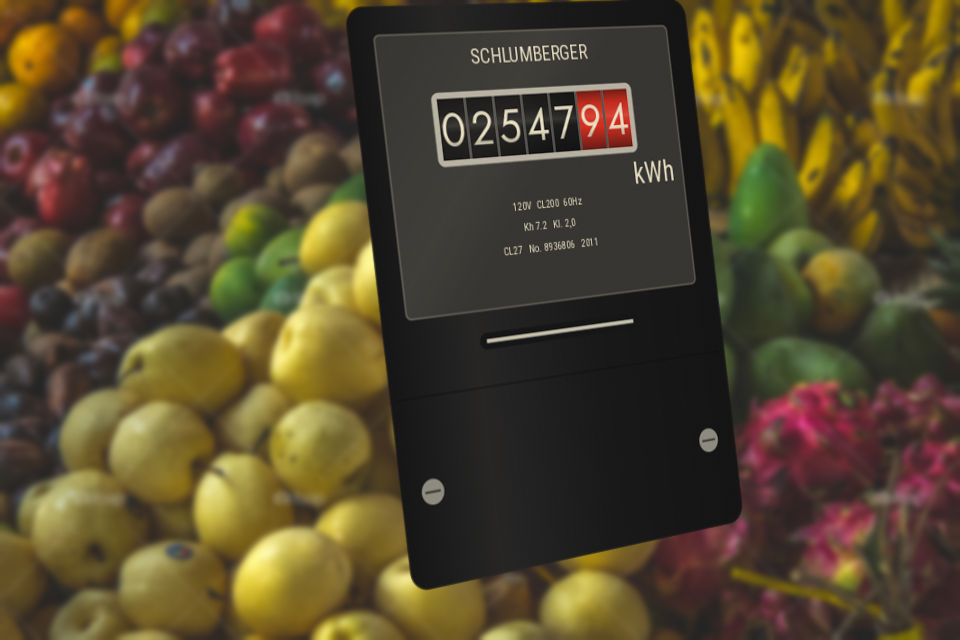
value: 2547.94 (kWh)
